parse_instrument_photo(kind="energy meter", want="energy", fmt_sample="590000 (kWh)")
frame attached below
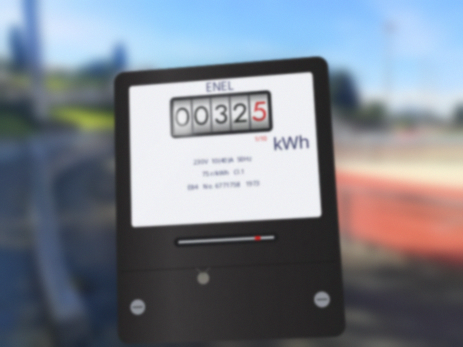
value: 32.5 (kWh)
